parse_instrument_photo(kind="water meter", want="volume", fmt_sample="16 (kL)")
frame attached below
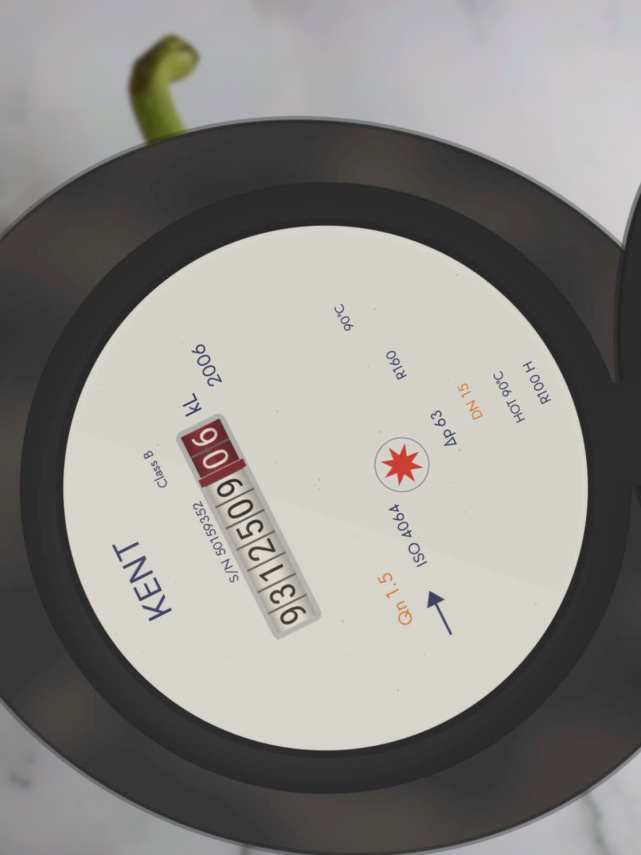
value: 9312509.06 (kL)
